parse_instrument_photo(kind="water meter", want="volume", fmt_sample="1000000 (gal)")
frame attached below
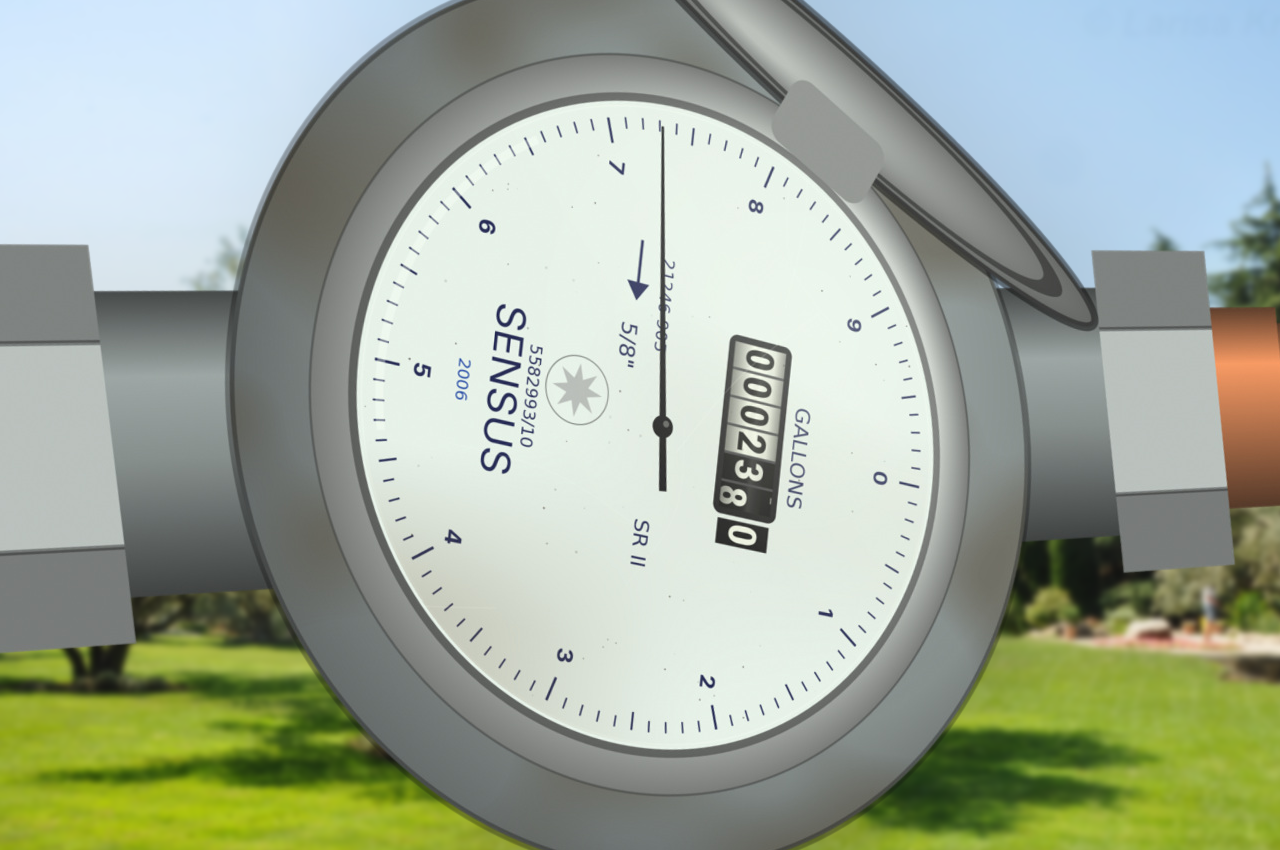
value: 2377.3 (gal)
